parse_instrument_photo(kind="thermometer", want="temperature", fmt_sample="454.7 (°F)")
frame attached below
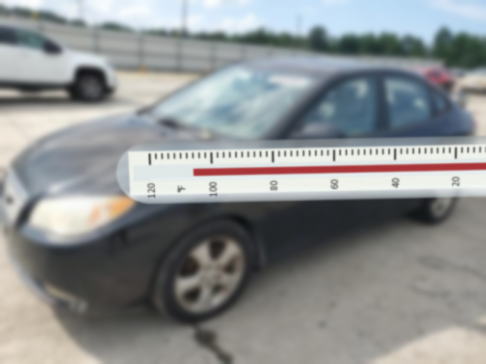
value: 106 (°F)
